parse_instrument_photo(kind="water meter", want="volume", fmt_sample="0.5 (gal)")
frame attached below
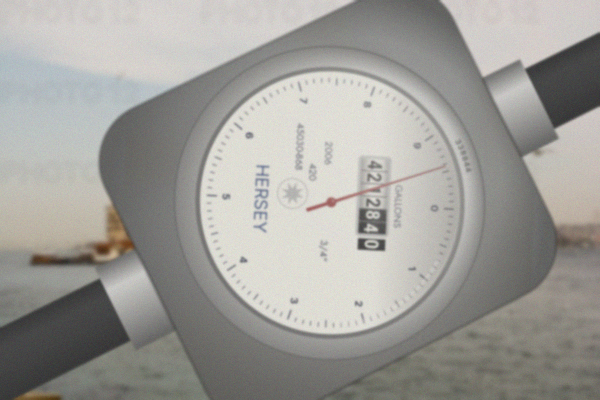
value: 4212839.4 (gal)
